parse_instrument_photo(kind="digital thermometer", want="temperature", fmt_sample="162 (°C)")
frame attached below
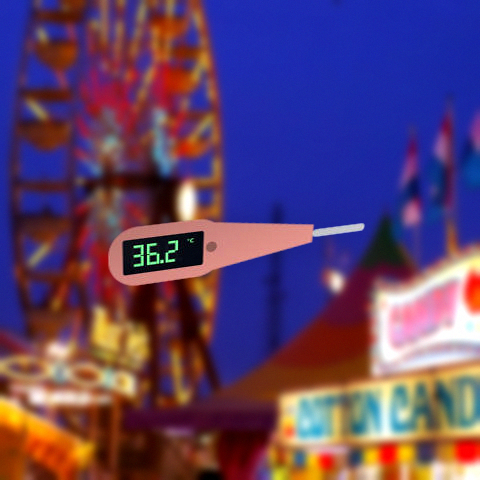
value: 36.2 (°C)
